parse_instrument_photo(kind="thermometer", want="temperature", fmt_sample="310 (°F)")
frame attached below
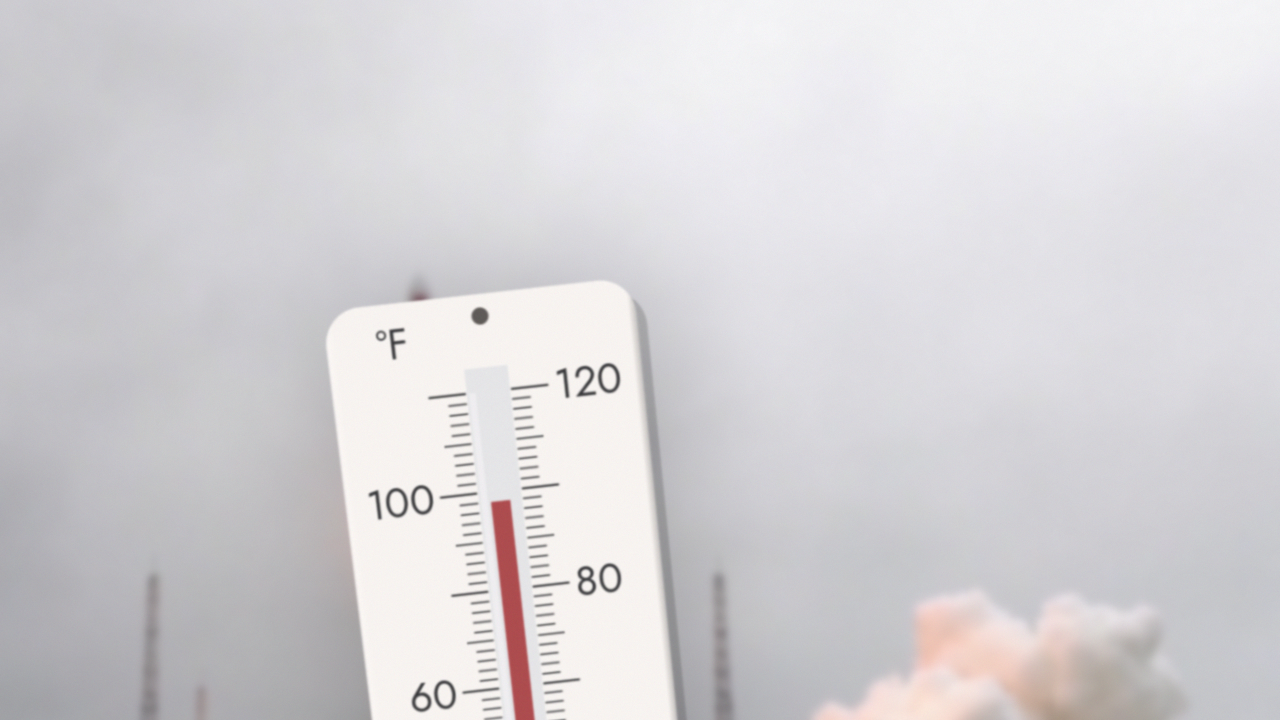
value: 98 (°F)
